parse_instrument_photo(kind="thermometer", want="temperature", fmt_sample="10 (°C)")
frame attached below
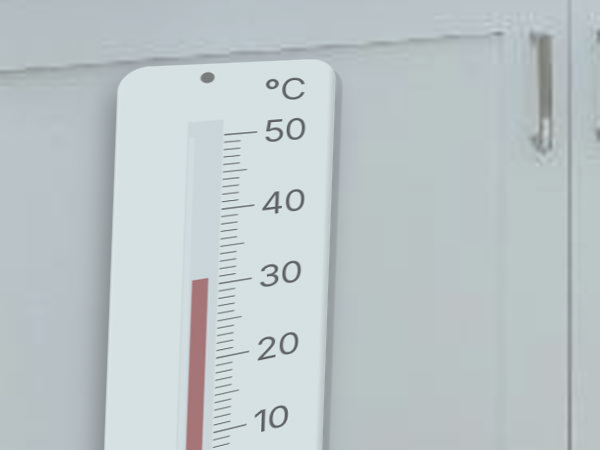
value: 31 (°C)
